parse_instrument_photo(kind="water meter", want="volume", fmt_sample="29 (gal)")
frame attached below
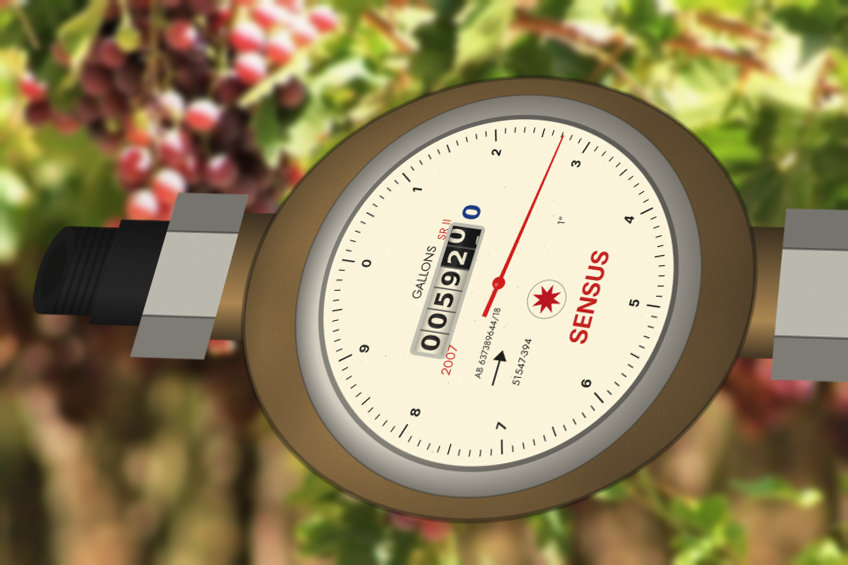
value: 59202.7 (gal)
